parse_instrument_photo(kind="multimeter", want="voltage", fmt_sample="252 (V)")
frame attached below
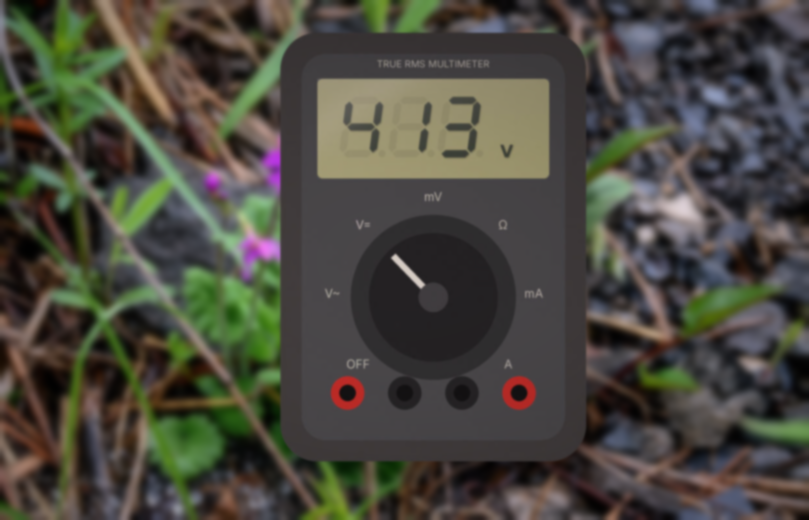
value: 413 (V)
